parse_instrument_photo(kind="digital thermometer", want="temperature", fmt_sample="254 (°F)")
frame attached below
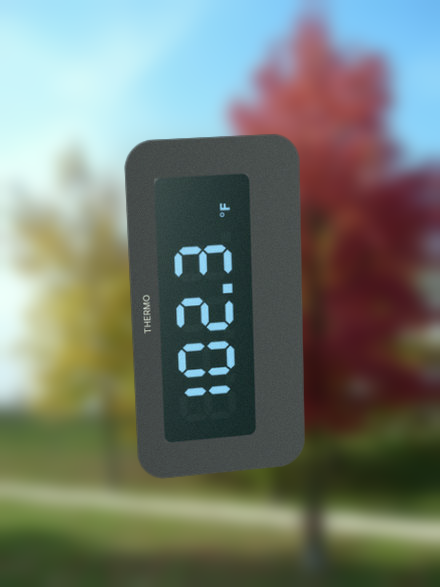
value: 102.3 (°F)
